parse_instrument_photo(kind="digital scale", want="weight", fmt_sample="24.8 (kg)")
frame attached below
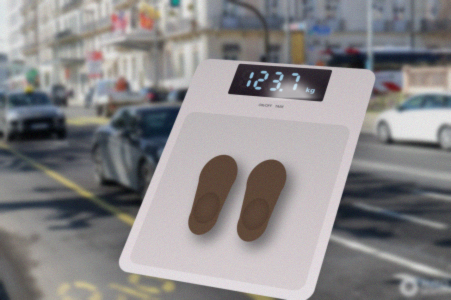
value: 123.7 (kg)
